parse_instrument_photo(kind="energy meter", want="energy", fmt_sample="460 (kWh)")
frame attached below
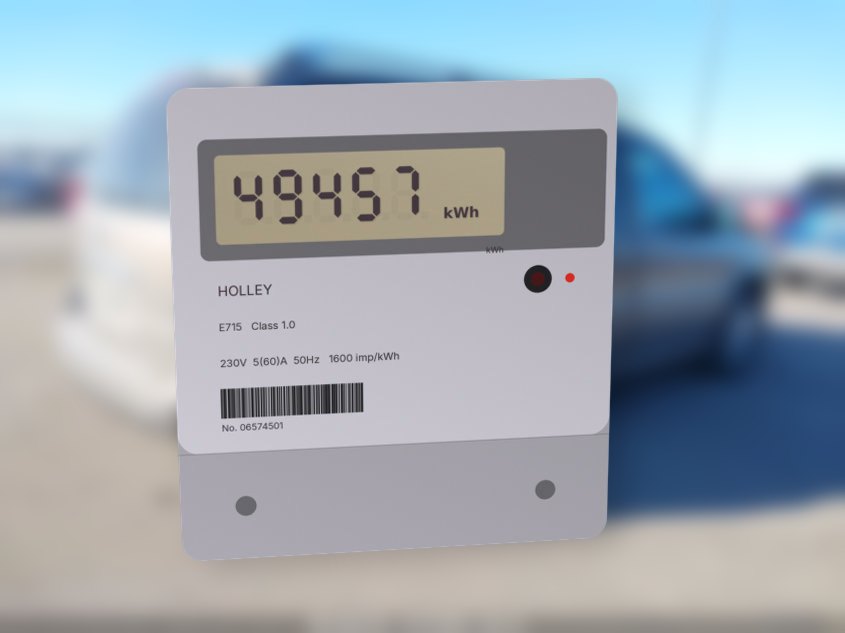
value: 49457 (kWh)
